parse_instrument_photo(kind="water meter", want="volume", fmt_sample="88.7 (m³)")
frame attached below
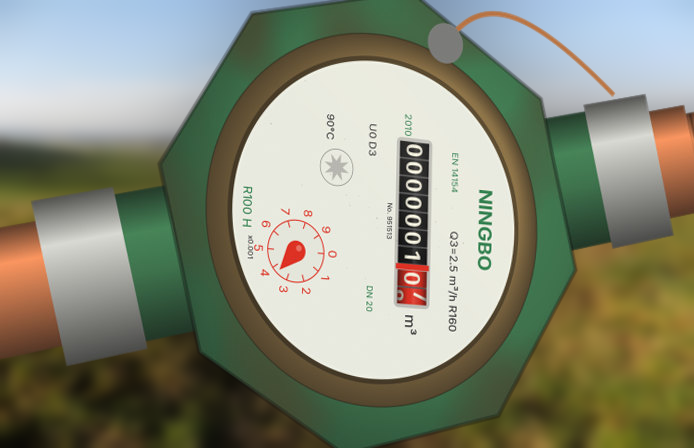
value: 1.073 (m³)
